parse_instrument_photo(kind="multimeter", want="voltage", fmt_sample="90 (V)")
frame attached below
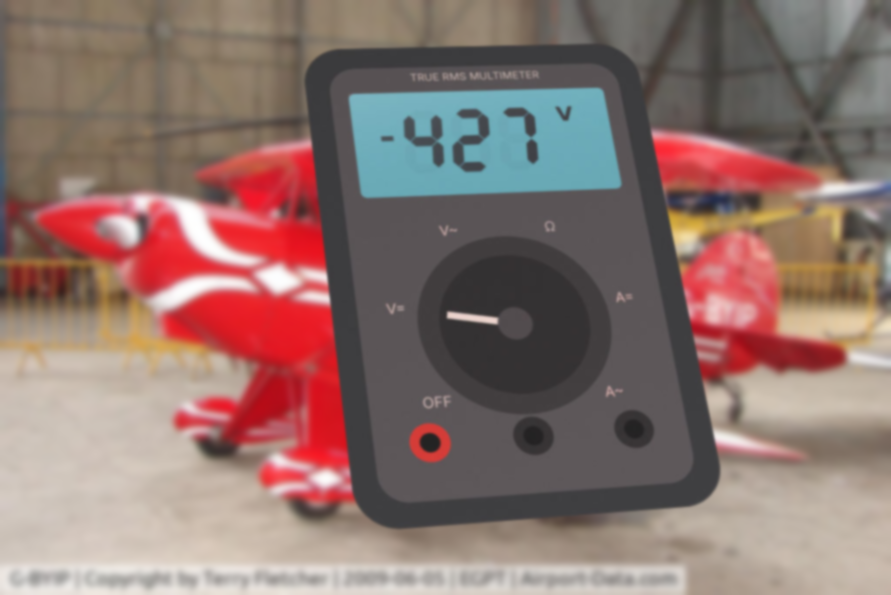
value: -427 (V)
